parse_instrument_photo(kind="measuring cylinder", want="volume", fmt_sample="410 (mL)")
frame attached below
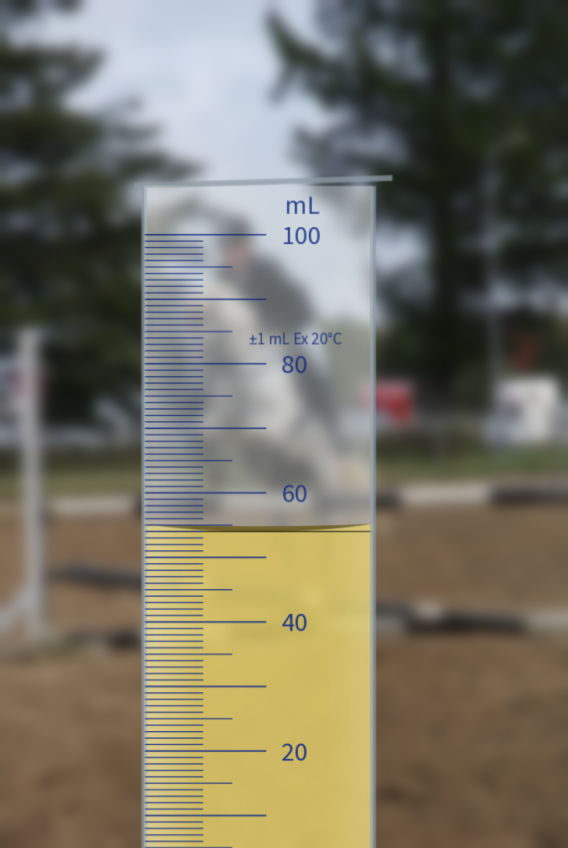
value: 54 (mL)
